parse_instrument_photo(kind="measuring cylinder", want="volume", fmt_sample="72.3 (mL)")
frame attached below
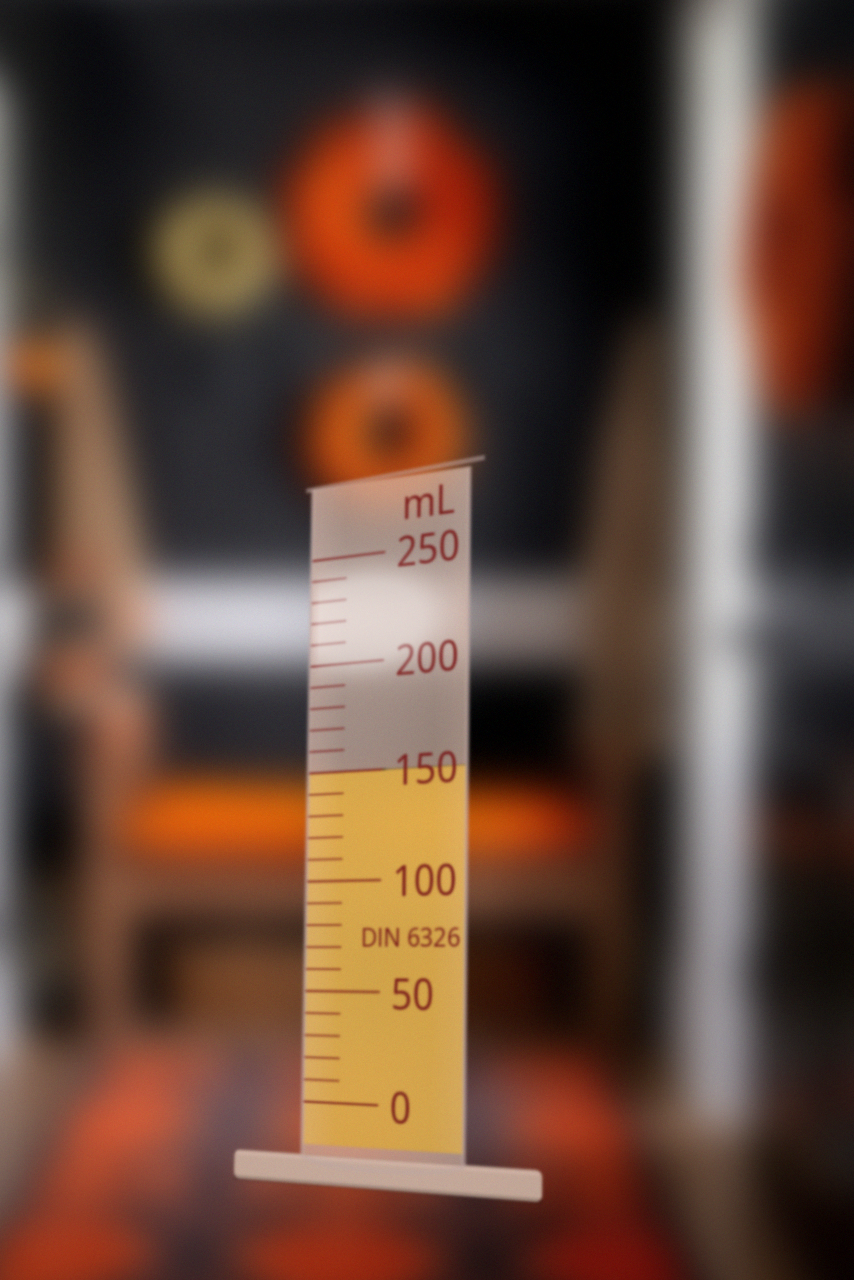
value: 150 (mL)
